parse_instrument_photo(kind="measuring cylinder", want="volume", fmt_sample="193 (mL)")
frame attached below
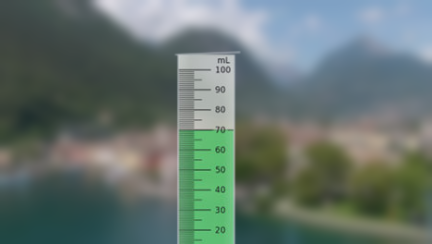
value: 70 (mL)
